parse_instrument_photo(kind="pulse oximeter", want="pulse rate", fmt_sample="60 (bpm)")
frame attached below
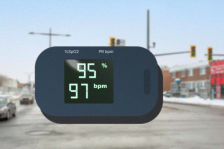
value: 97 (bpm)
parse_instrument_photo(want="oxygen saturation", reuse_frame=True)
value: 95 (%)
